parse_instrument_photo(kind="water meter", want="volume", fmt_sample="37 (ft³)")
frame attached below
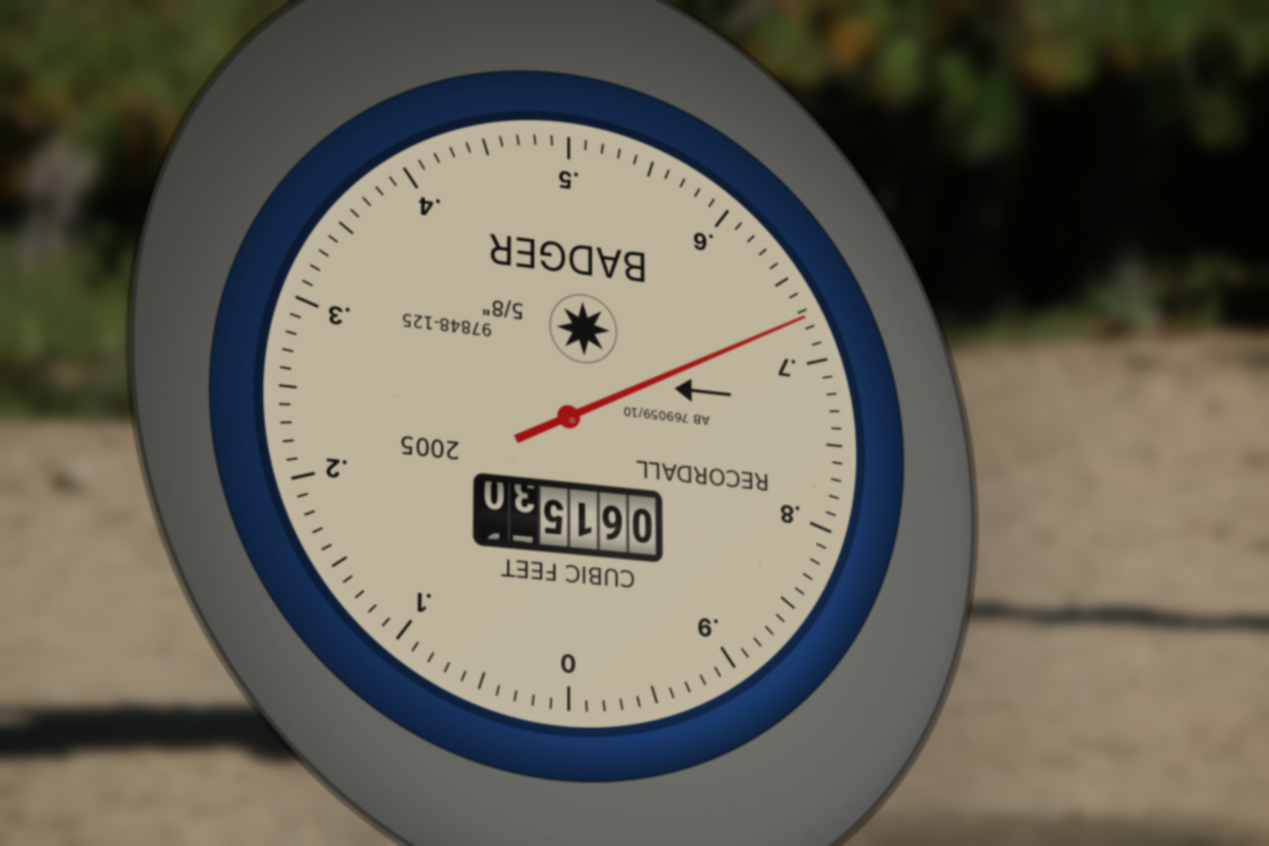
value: 61529.67 (ft³)
